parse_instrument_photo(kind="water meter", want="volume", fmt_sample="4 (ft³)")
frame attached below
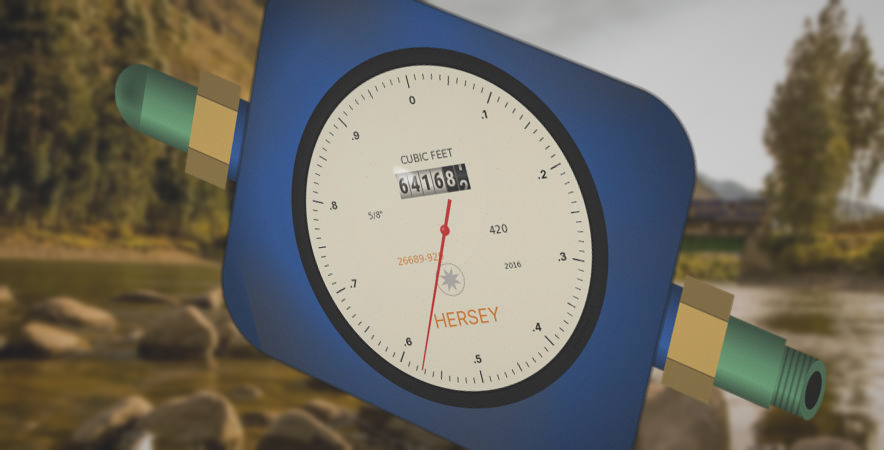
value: 641681.57 (ft³)
